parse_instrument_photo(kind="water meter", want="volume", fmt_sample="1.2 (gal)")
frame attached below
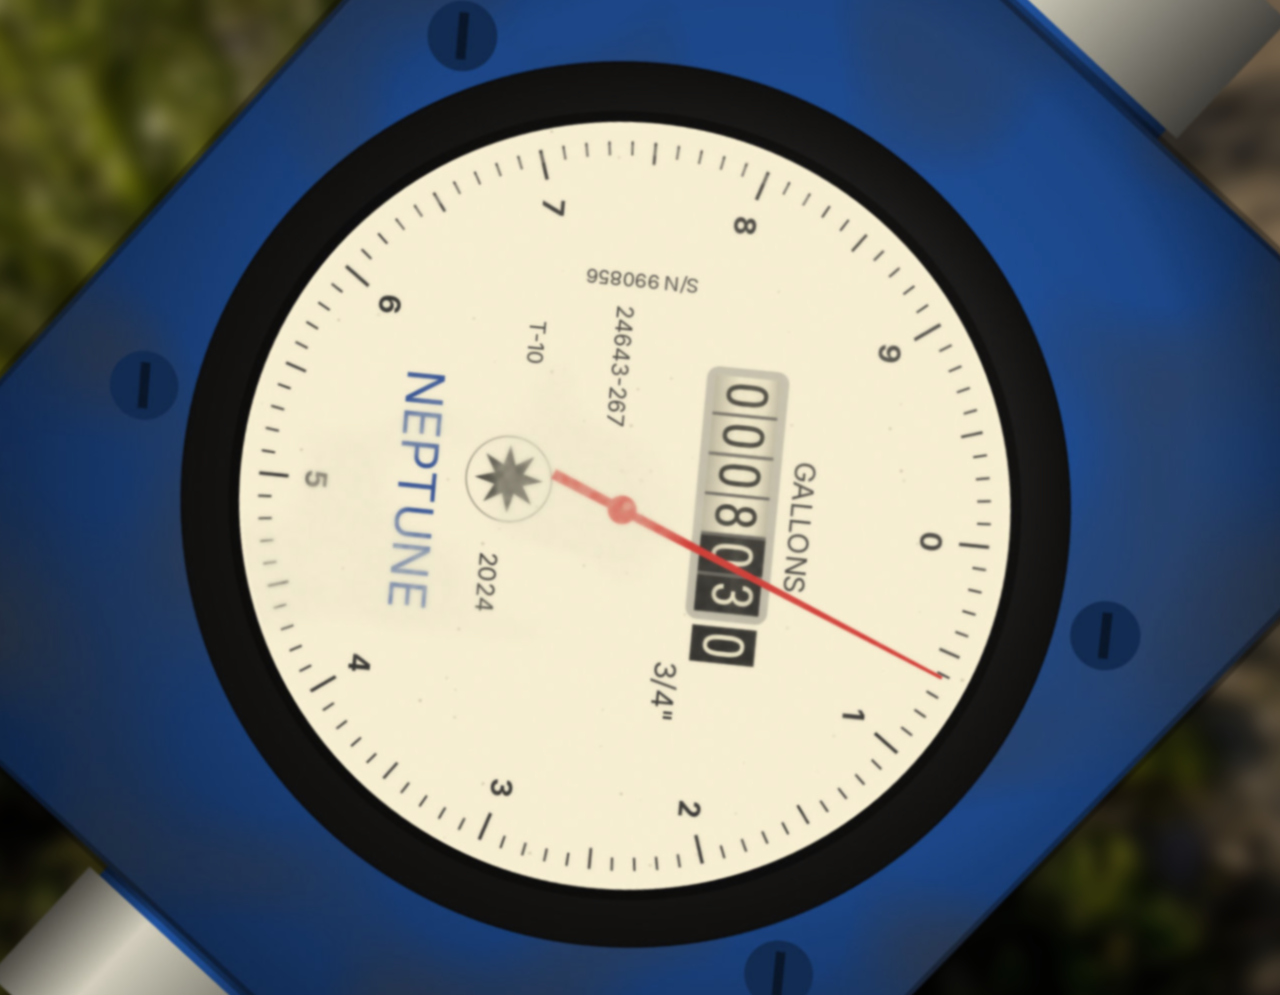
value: 8030.6 (gal)
